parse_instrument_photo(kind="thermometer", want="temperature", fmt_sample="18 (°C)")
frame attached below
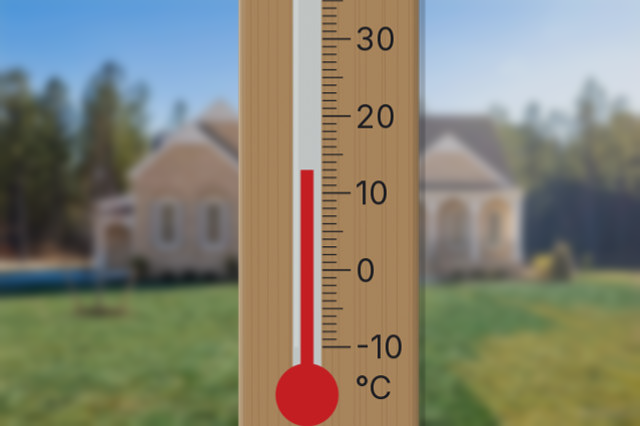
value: 13 (°C)
